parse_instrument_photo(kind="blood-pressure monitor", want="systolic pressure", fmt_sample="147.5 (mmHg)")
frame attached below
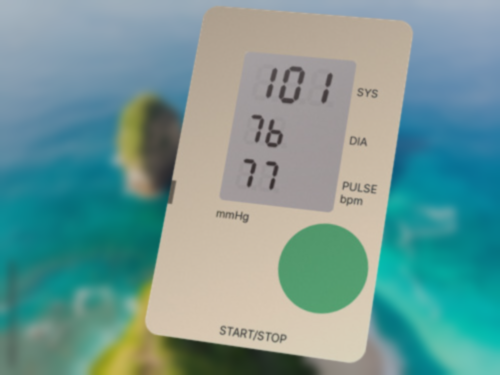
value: 101 (mmHg)
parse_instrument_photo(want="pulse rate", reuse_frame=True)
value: 77 (bpm)
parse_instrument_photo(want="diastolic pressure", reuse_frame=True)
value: 76 (mmHg)
